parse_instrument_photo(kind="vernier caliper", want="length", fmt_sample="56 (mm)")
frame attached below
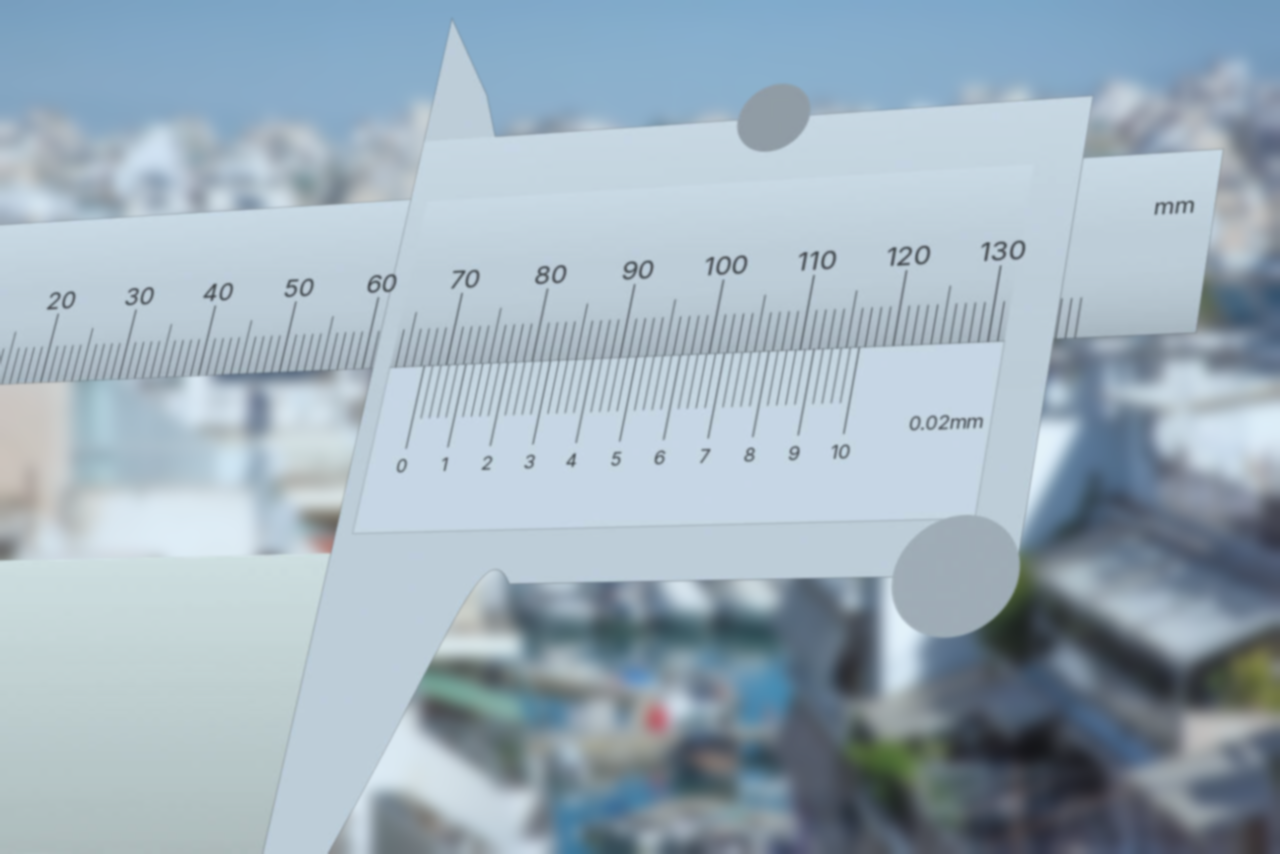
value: 67.4 (mm)
